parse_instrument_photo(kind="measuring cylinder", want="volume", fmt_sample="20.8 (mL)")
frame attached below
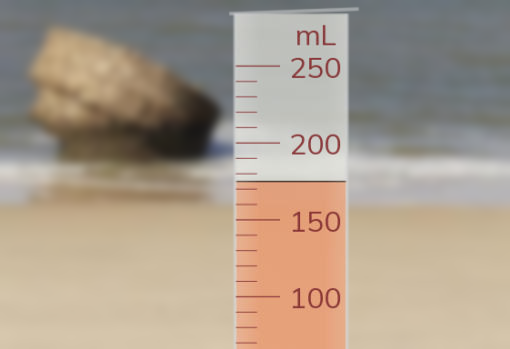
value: 175 (mL)
